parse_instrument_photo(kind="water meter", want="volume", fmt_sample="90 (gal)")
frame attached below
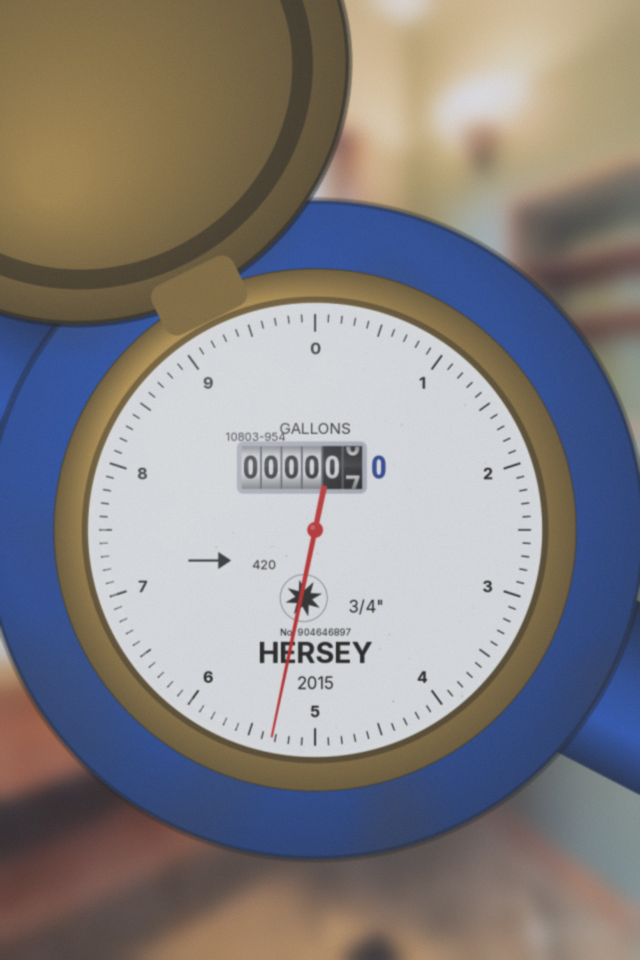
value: 65.3 (gal)
